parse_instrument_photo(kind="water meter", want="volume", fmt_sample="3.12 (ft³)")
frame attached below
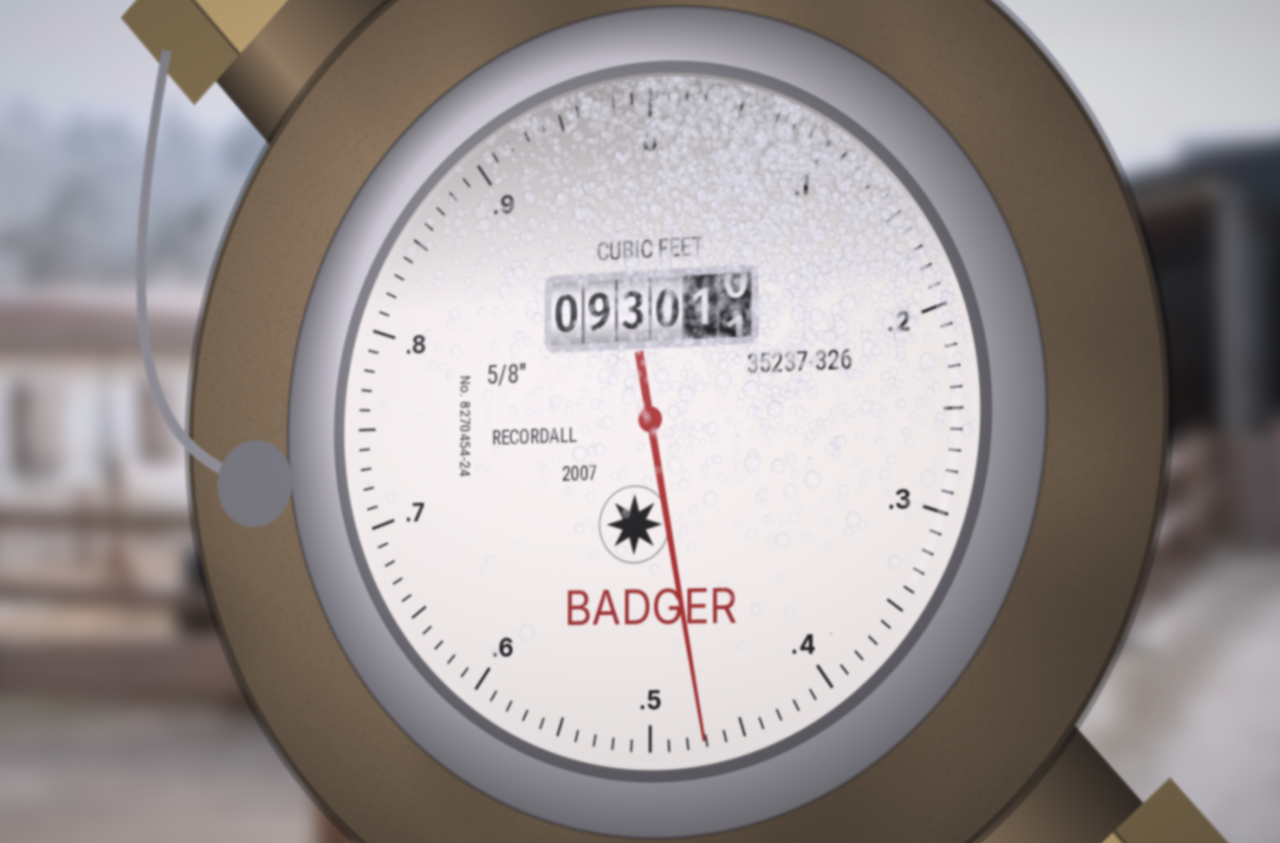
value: 93010.47 (ft³)
